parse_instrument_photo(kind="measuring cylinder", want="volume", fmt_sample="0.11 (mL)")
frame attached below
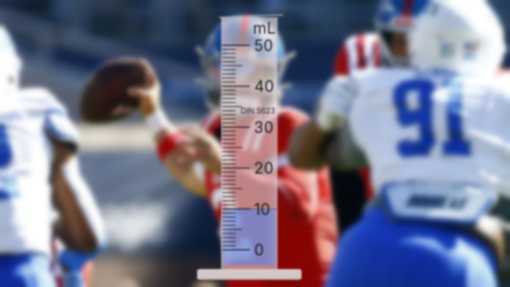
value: 10 (mL)
